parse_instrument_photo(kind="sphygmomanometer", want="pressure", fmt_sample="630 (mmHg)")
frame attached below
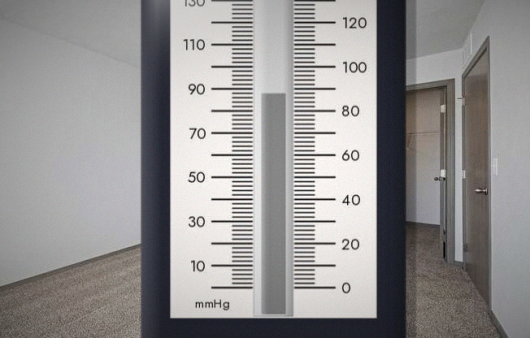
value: 88 (mmHg)
